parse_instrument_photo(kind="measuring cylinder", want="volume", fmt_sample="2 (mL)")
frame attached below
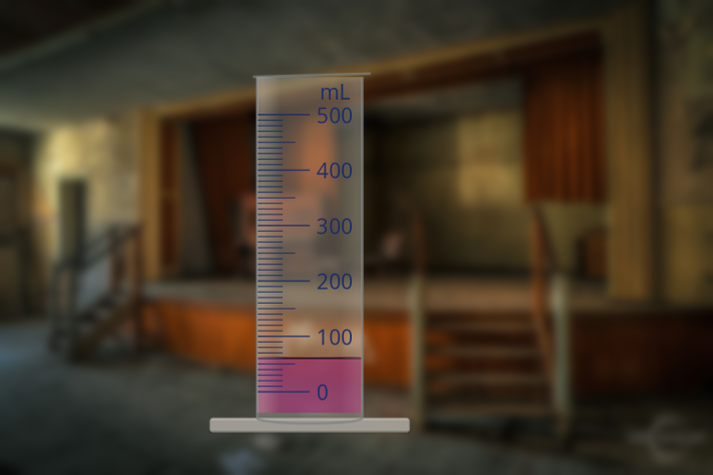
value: 60 (mL)
